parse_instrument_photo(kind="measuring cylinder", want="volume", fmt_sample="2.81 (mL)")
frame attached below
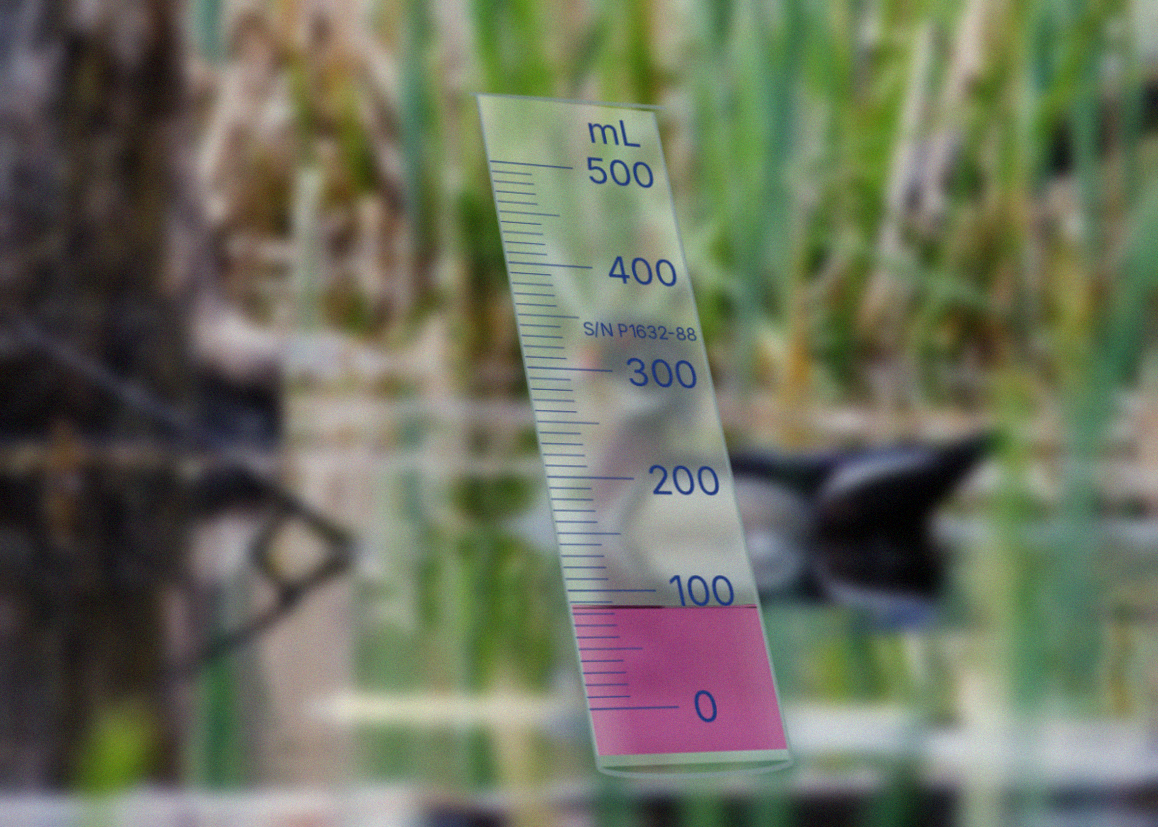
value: 85 (mL)
